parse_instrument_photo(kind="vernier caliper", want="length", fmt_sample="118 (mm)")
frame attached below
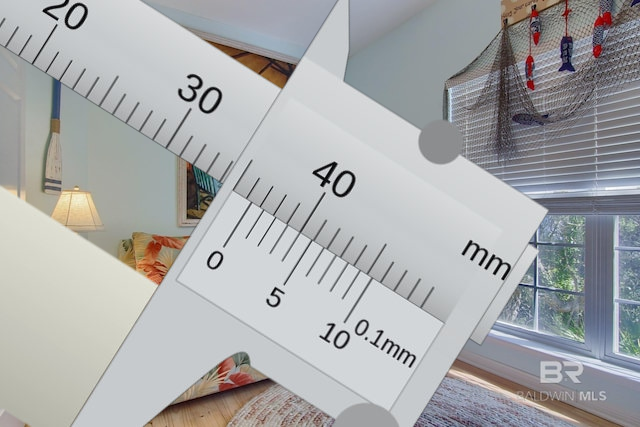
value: 36.4 (mm)
